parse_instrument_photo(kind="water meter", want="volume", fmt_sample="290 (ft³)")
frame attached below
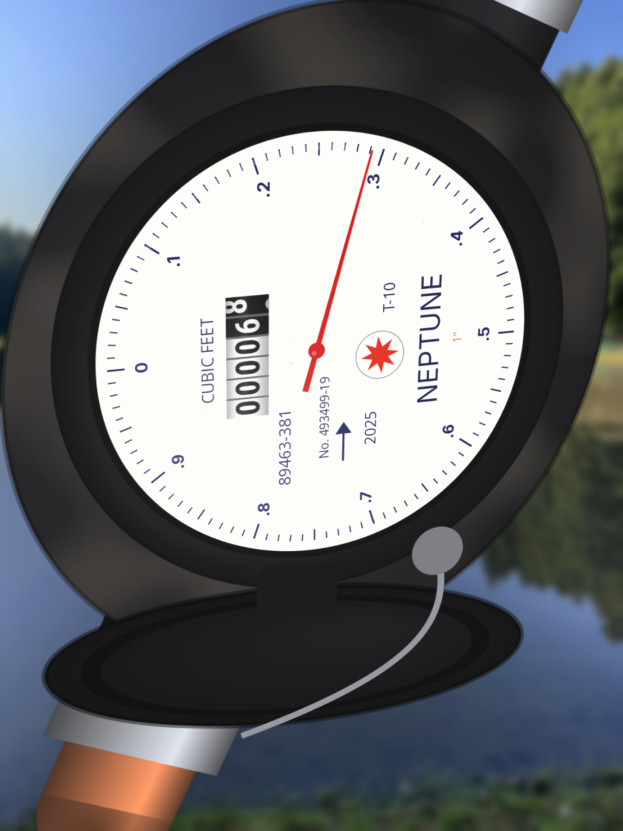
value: 68.29 (ft³)
